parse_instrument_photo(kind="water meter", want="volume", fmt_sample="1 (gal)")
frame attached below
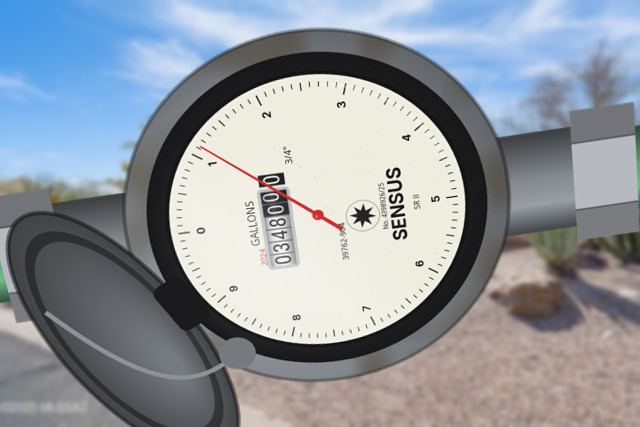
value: 348001.1 (gal)
